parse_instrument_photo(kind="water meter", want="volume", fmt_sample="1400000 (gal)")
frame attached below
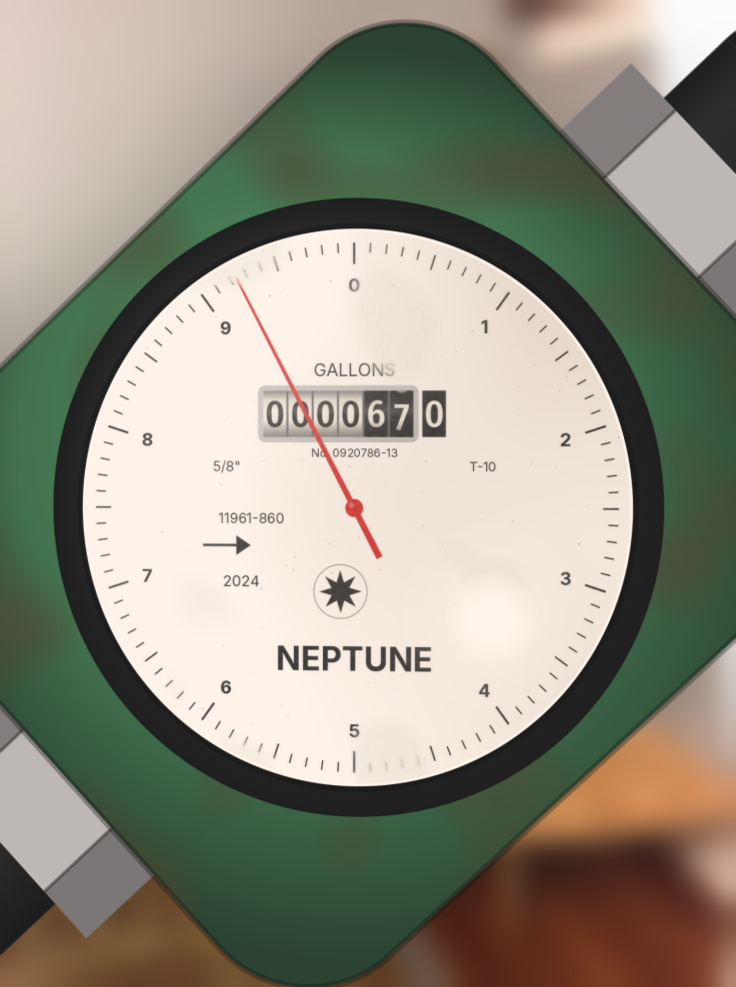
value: 669.2 (gal)
